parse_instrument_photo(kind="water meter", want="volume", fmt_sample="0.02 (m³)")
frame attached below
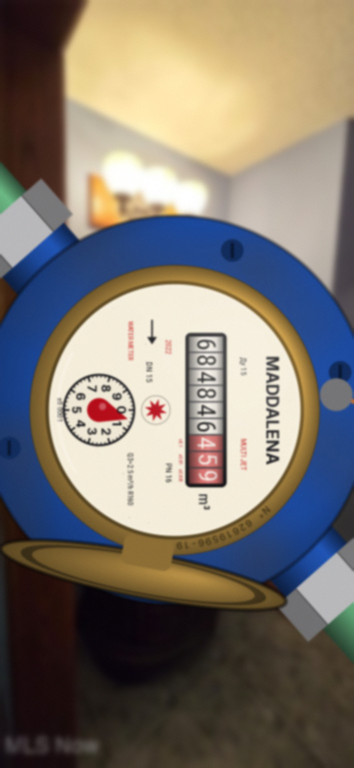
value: 684846.4590 (m³)
